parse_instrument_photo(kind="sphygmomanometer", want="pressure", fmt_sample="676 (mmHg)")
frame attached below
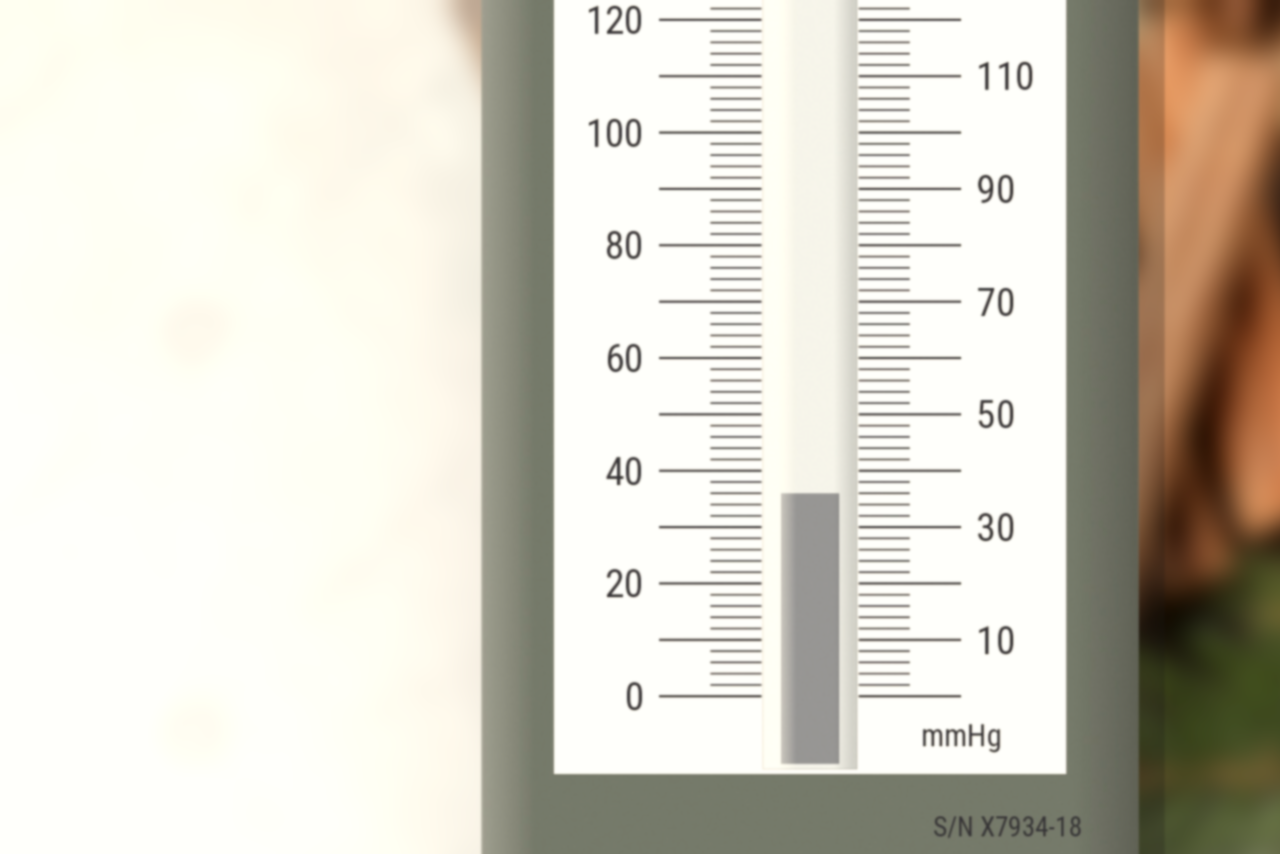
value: 36 (mmHg)
